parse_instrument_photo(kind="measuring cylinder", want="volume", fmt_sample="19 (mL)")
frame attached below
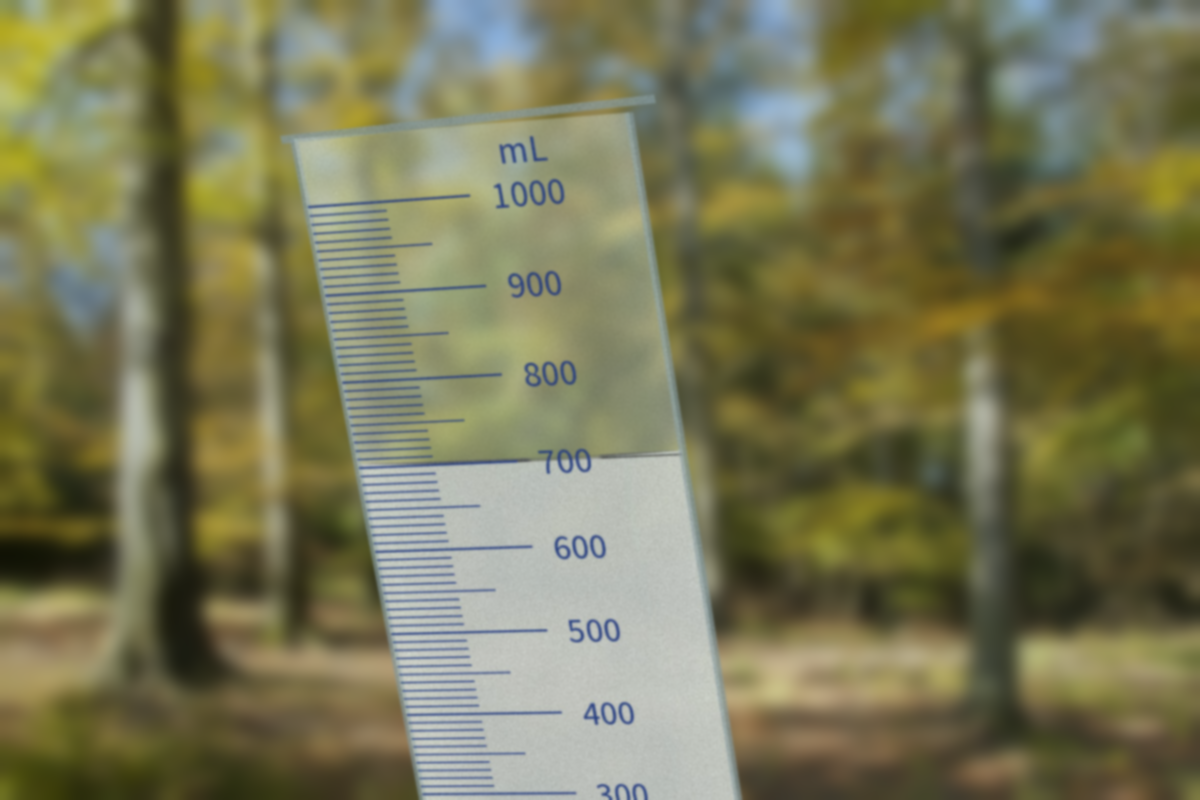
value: 700 (mL)
